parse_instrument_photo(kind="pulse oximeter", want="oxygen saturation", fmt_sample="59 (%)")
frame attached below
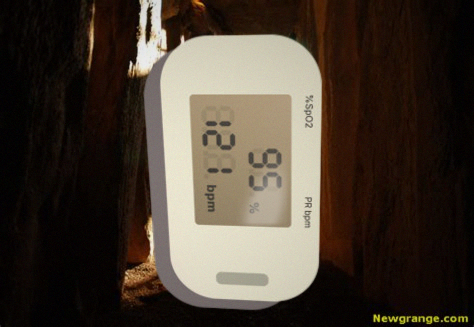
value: 95 (%)
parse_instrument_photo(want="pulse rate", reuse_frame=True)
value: 121 (bpm)
